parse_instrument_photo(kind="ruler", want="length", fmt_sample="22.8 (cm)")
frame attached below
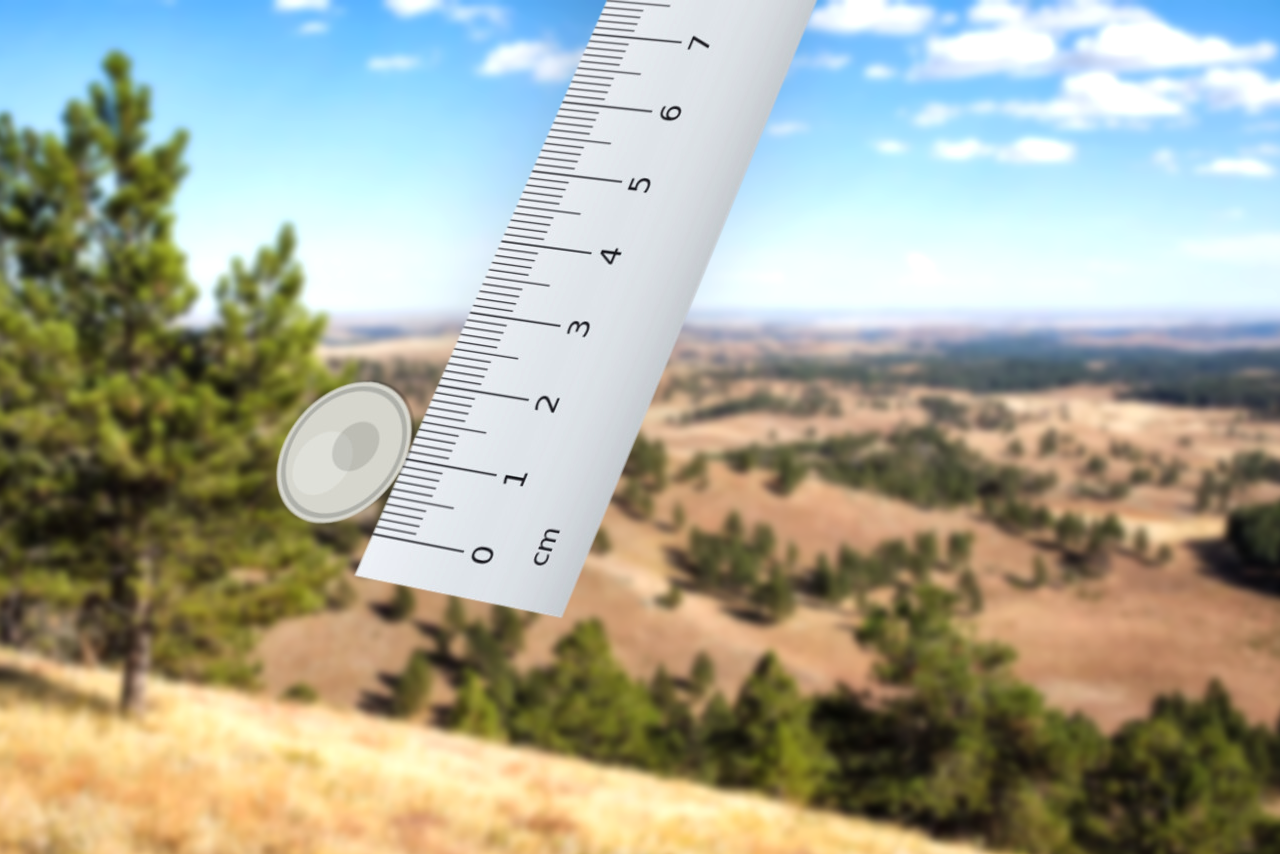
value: 1.9 (cm)
